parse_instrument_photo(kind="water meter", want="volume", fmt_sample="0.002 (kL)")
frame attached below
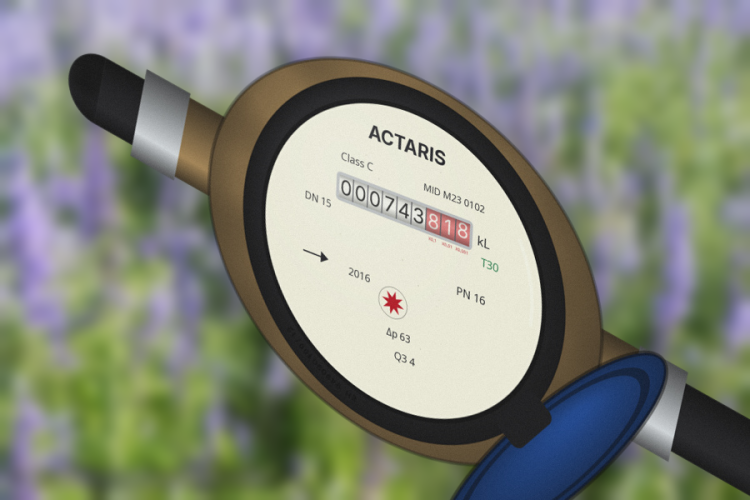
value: 743.818 (kL)
